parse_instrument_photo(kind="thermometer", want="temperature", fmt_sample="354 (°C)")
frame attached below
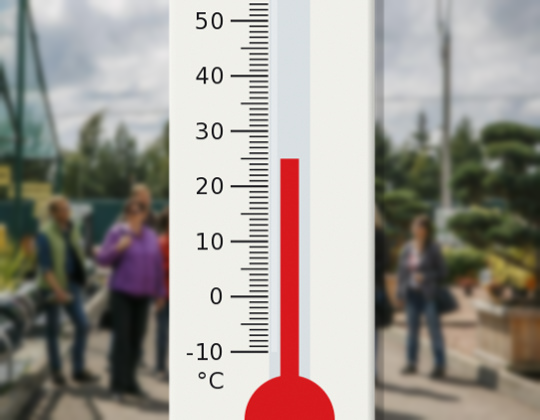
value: 25 (°C)
